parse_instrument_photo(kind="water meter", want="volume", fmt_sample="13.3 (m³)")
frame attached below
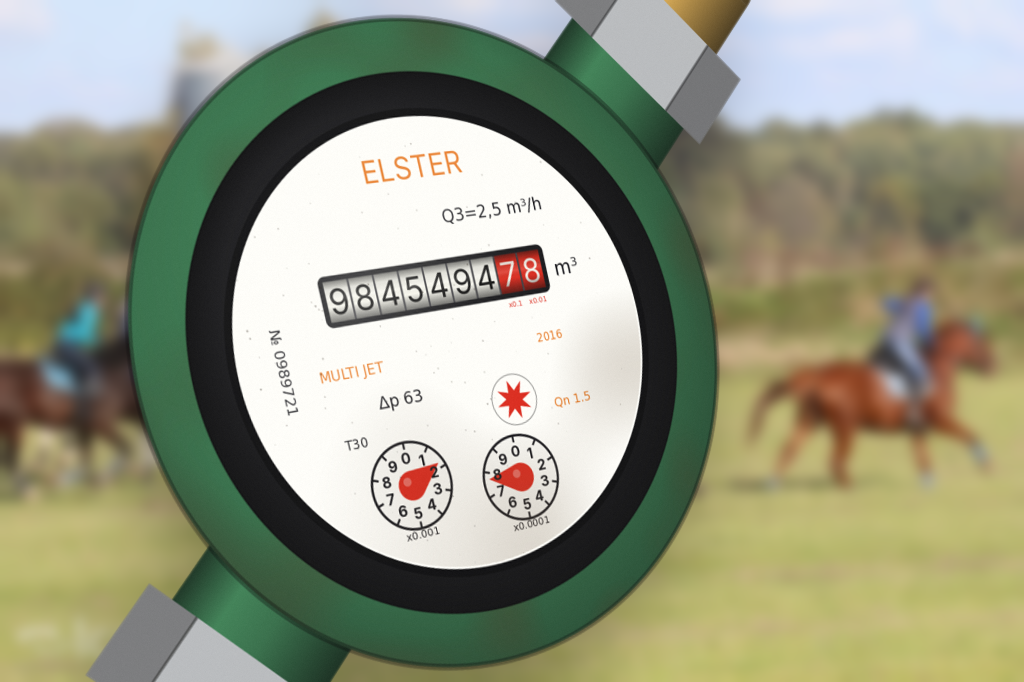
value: 9845494.7817 (m³)
